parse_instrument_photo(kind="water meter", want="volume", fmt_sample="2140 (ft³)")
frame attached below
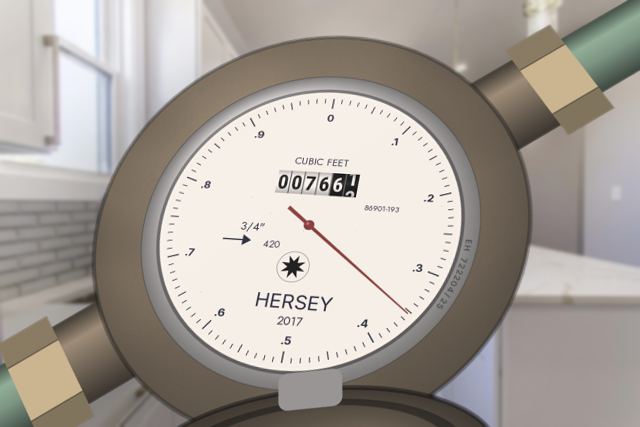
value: 7661.35 (ft³)
